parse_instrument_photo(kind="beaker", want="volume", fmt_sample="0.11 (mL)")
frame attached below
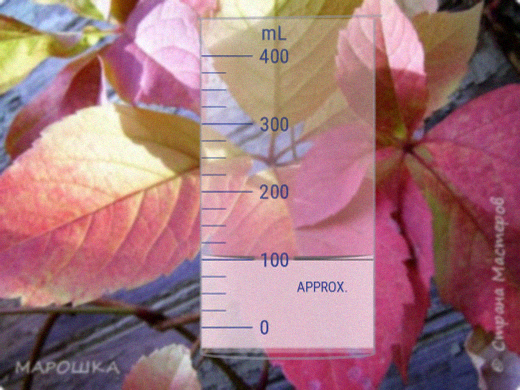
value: 100 (mL)
